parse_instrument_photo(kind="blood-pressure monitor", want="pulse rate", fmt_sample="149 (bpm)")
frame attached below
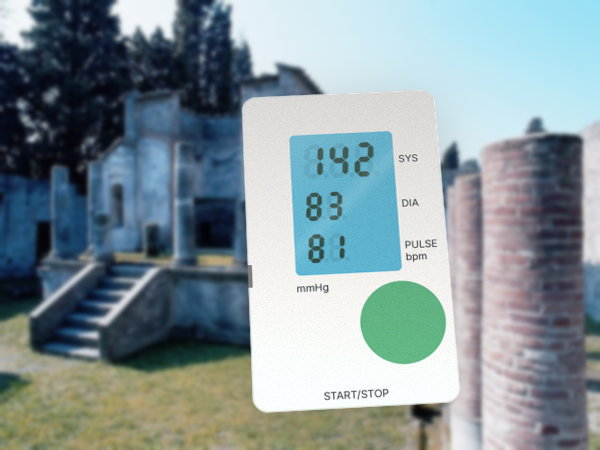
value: 81 (bpm)
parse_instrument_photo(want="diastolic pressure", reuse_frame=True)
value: 83 (mmHg)
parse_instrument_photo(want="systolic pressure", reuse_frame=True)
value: 142 (mmHg)
